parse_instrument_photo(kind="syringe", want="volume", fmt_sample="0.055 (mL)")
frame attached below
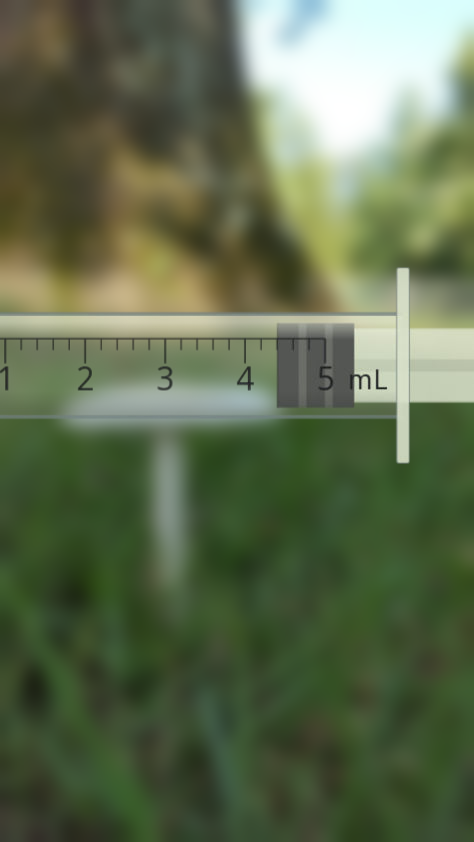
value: 4.4 (mL)
